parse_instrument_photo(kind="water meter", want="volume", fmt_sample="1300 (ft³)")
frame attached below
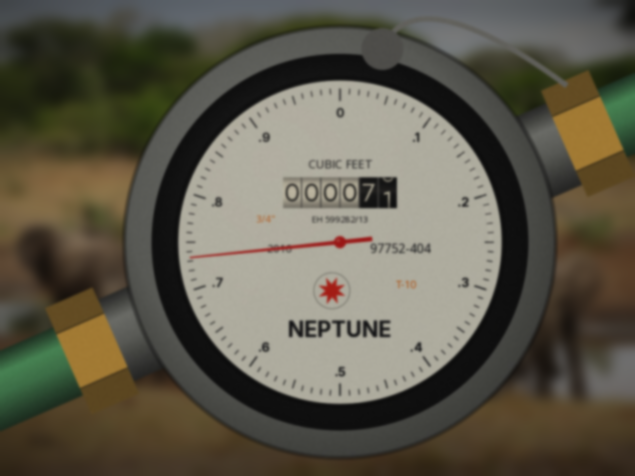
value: 70.73 (ft³)
